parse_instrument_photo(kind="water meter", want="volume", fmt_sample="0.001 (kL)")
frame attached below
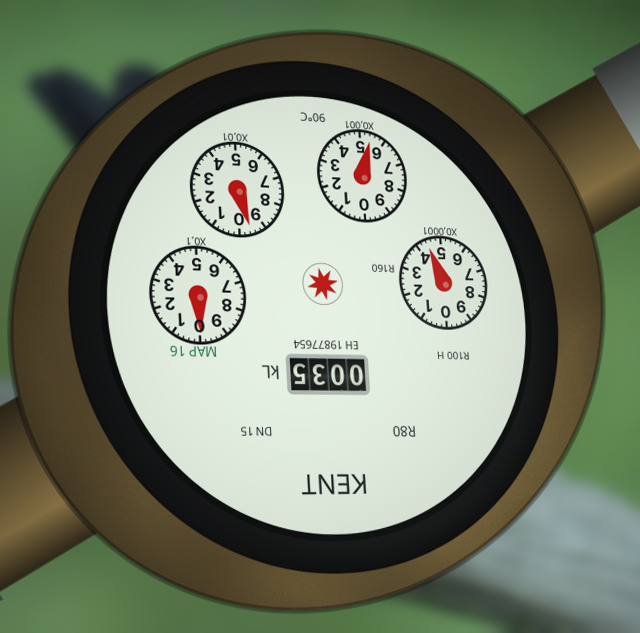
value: 34.9954 (kL)
